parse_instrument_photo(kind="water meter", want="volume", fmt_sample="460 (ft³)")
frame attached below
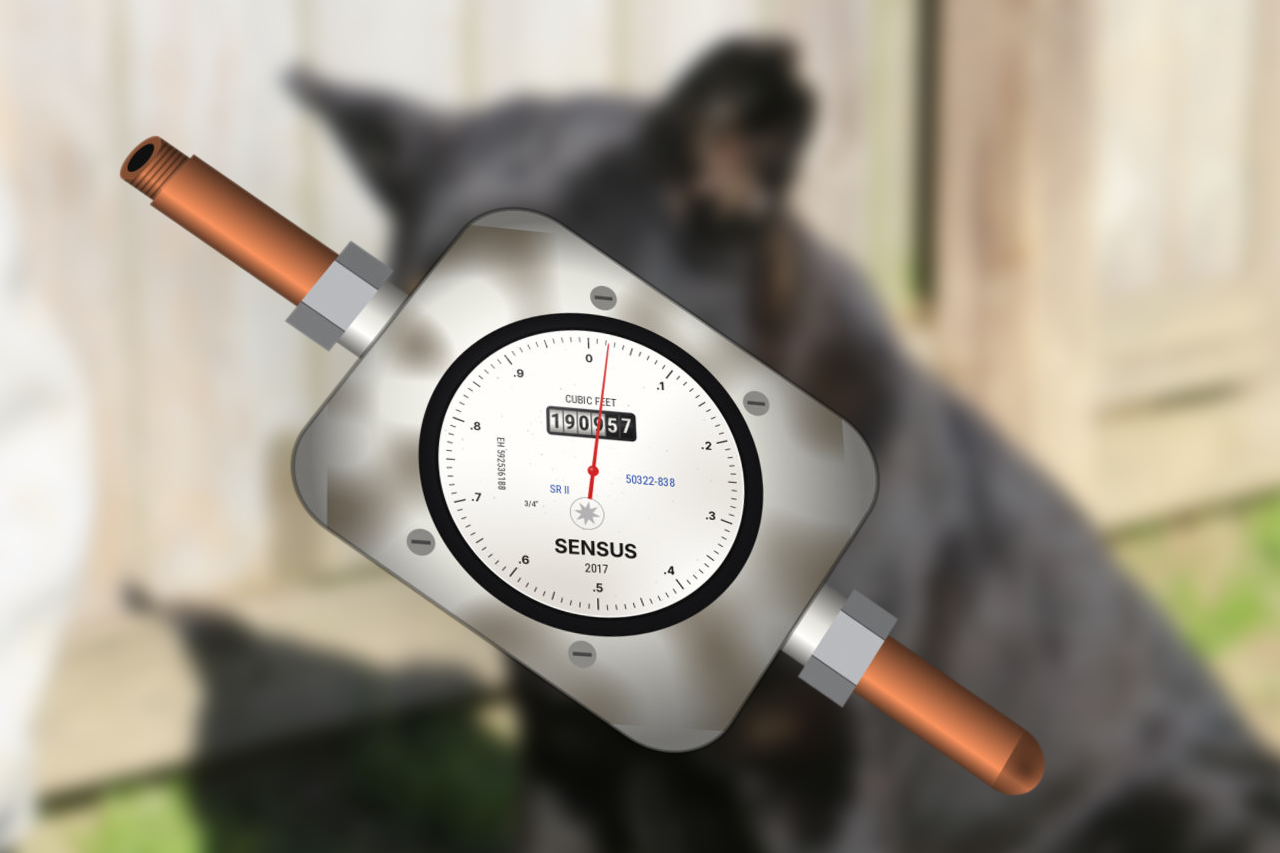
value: 190957.02 (ft³)
